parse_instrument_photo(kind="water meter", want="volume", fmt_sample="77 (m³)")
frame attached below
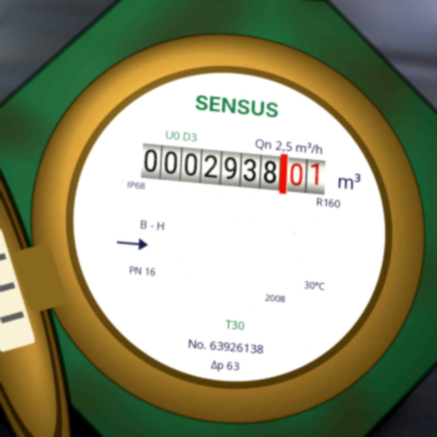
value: 2938.01 (m³)
